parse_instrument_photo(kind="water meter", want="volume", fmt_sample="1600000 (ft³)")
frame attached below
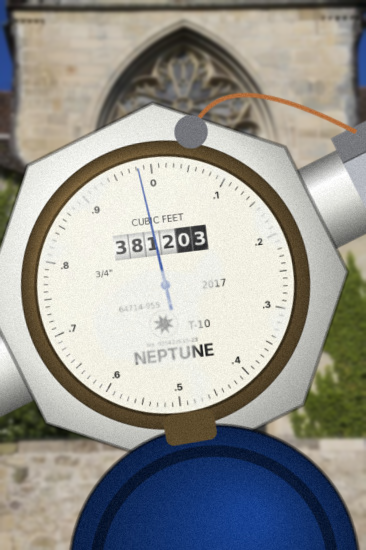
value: 381202.98 (ft³)
